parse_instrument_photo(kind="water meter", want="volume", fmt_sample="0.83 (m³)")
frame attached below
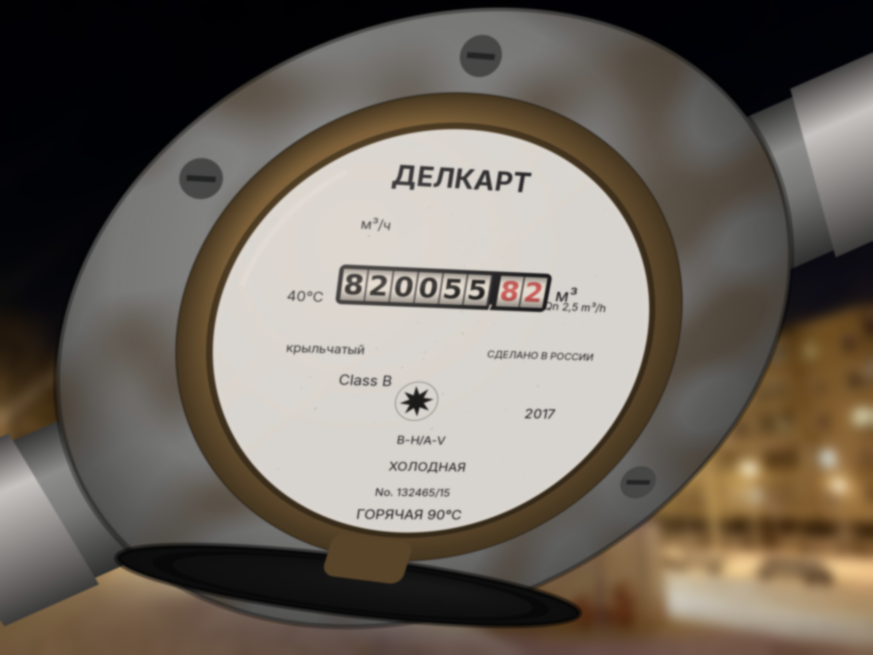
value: 820055.82 (m³)
